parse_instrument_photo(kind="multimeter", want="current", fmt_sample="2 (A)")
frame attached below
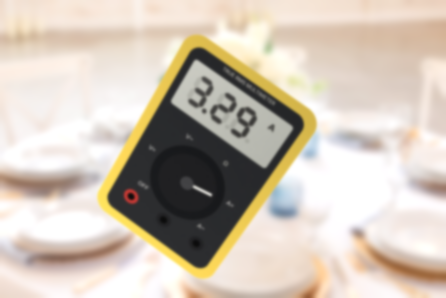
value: 3.29 (A)
